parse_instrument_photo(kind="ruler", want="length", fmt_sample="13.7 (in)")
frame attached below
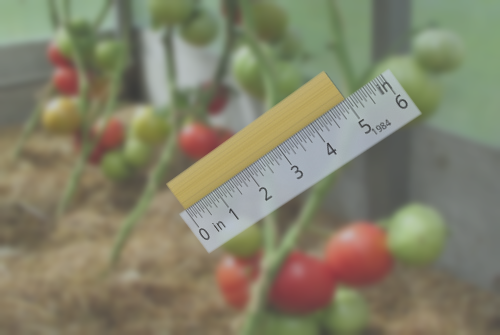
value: 5 (in)
